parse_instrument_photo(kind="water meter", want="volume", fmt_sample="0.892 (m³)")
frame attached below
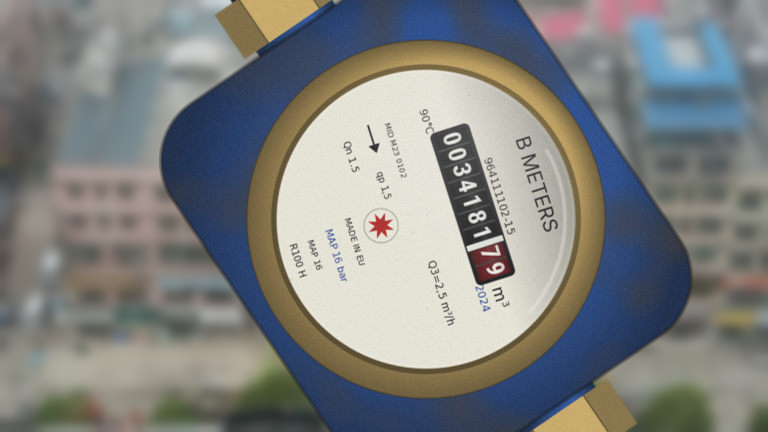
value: 34181.79 (m³)
